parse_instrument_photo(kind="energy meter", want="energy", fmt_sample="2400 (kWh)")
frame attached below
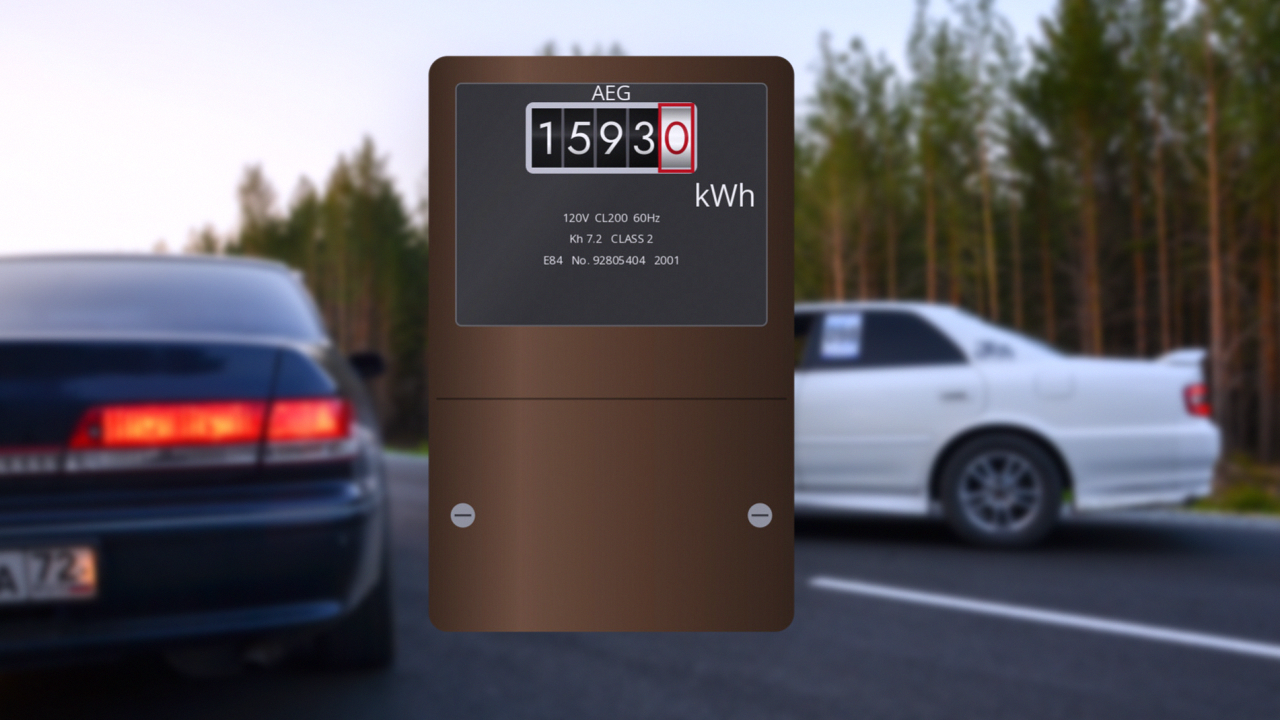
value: 1593.0 (kWh)
